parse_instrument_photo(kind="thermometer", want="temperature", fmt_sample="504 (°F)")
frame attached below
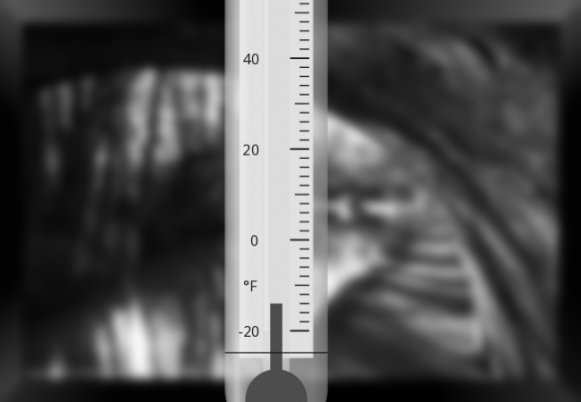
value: -14 (°F)
